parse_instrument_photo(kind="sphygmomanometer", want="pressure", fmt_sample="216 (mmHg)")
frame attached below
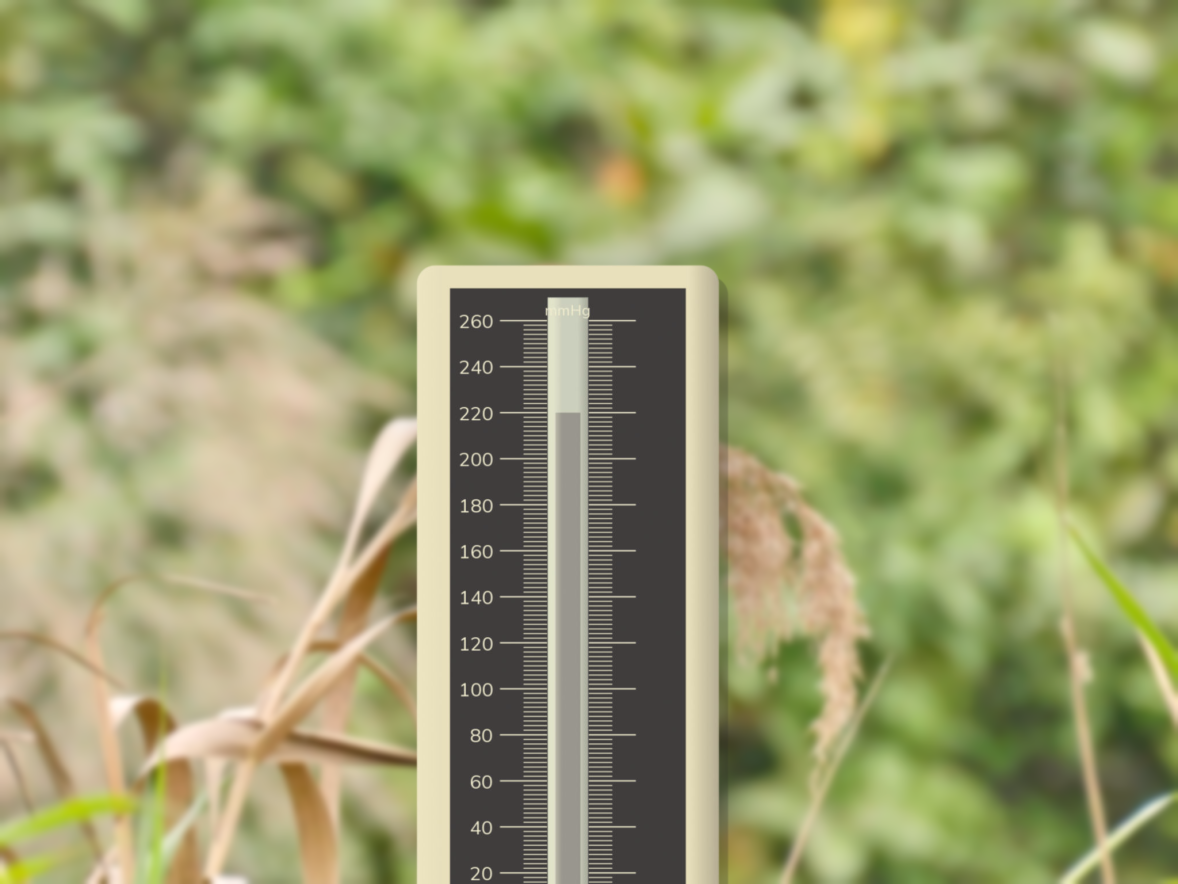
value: 220 (mmHg)
